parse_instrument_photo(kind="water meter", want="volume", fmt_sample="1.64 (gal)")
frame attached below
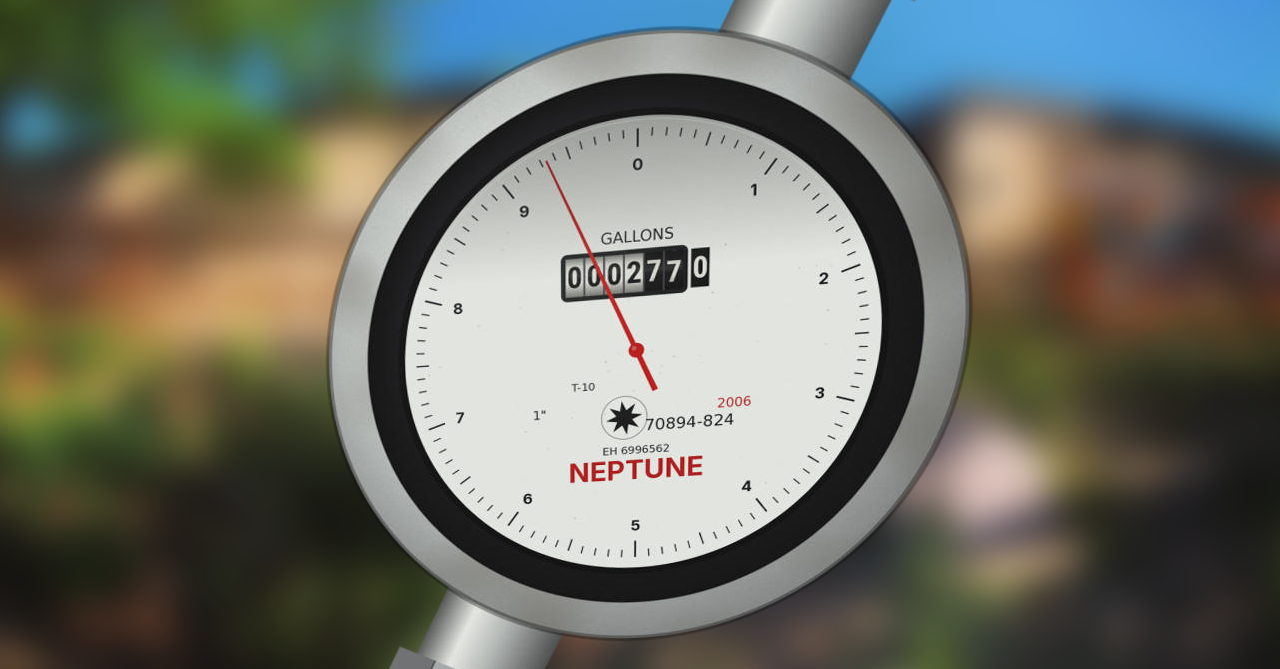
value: 2769.3 (gal)
